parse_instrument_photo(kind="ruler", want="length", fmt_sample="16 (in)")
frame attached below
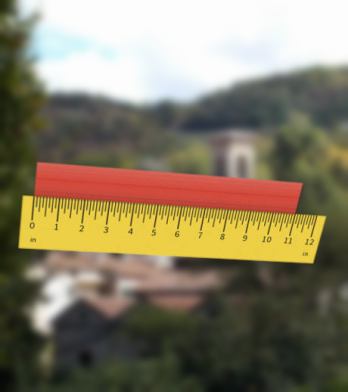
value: 11 (in)
